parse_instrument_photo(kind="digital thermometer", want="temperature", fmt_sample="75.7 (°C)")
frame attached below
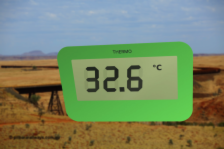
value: 32.6 (°C)
